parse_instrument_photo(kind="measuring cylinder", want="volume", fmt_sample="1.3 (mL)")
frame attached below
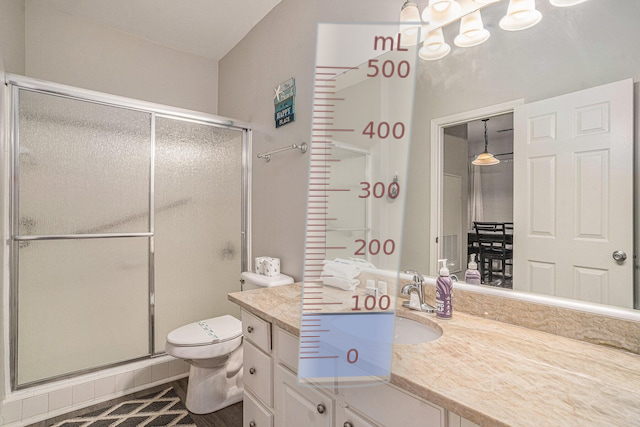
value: 80 (mL)
